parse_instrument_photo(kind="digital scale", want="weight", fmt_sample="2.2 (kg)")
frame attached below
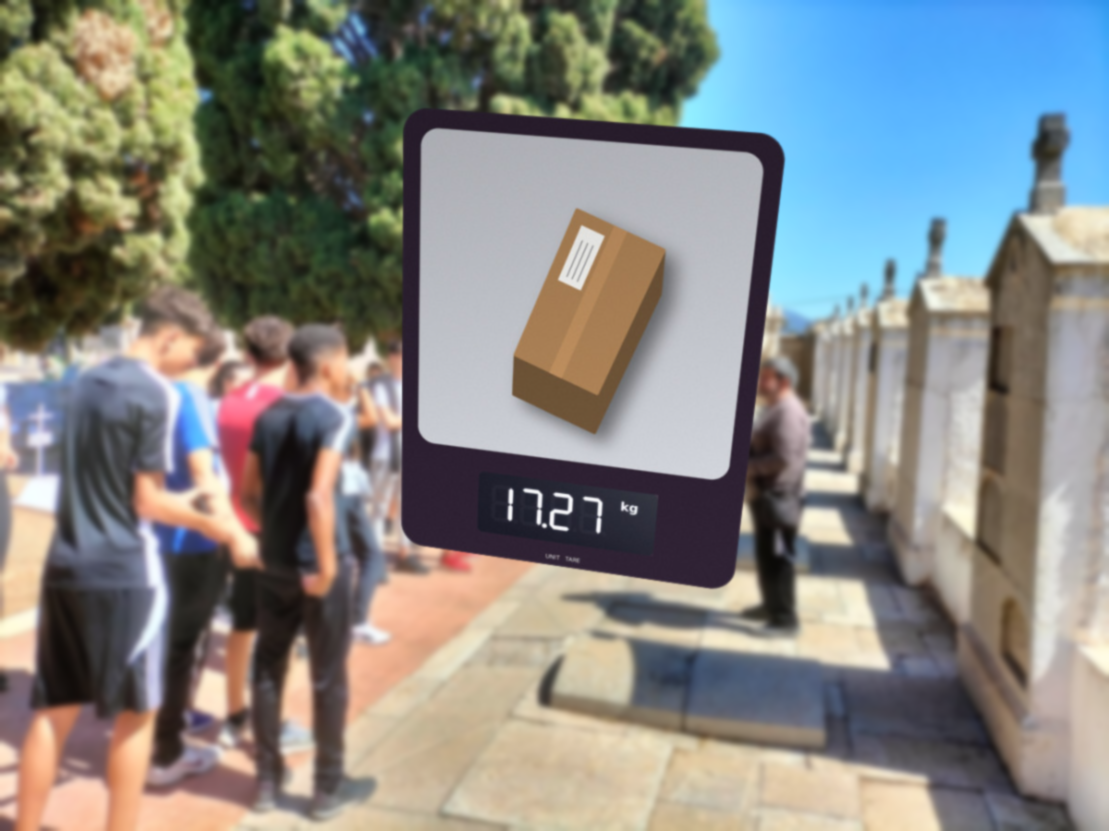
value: 17.27 (kg)
